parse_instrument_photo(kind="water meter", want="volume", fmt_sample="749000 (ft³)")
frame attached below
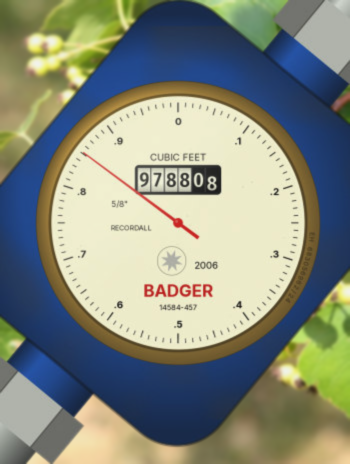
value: 978807.85 (ft³)
